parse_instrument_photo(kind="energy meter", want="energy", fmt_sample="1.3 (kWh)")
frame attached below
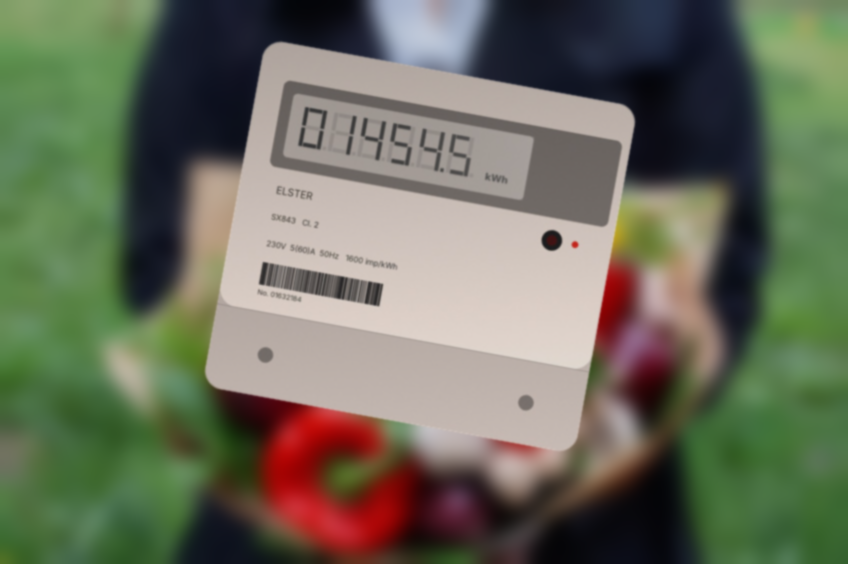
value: 1454.5 (kWh)
